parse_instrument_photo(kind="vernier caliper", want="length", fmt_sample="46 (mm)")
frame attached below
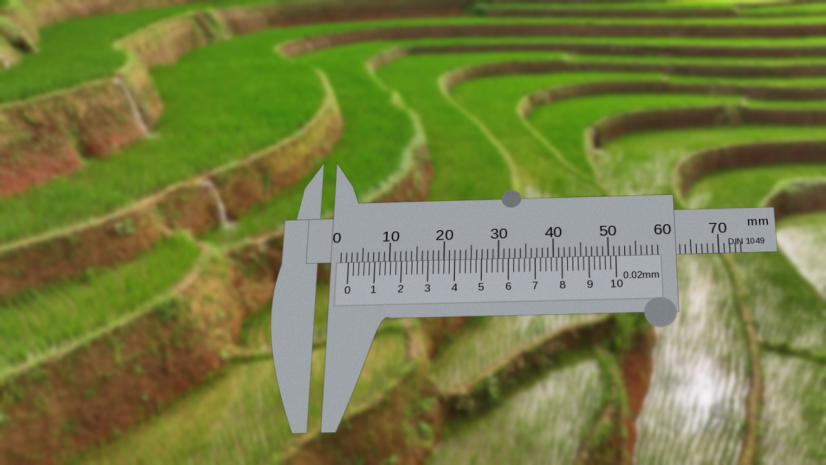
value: 2.4 (mm)
